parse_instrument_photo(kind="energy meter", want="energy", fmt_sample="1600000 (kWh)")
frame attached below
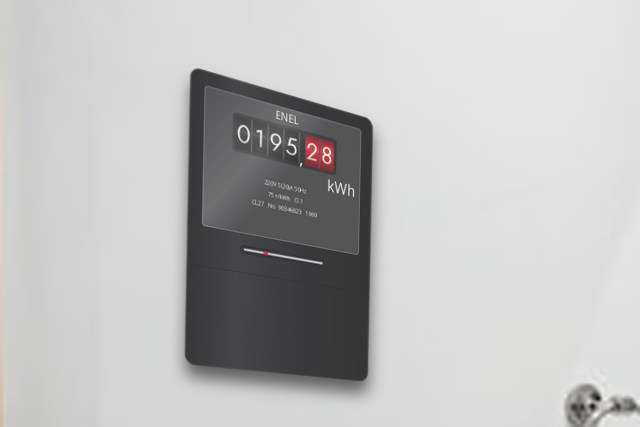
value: 195.28 (kWh)
